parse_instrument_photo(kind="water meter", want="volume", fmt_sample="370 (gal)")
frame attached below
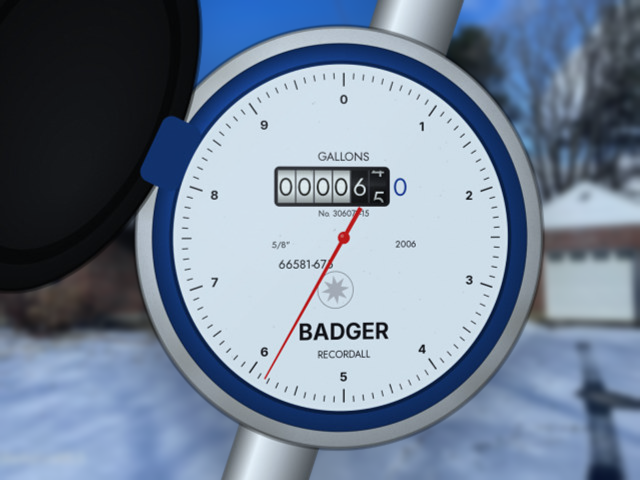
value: 645.8 (gal)
